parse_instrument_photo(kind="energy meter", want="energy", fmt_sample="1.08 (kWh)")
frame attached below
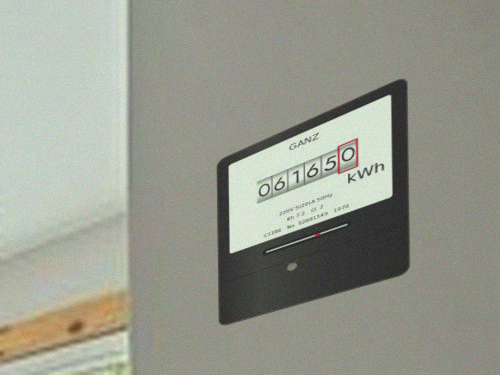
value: 6165.0 (kWh)
